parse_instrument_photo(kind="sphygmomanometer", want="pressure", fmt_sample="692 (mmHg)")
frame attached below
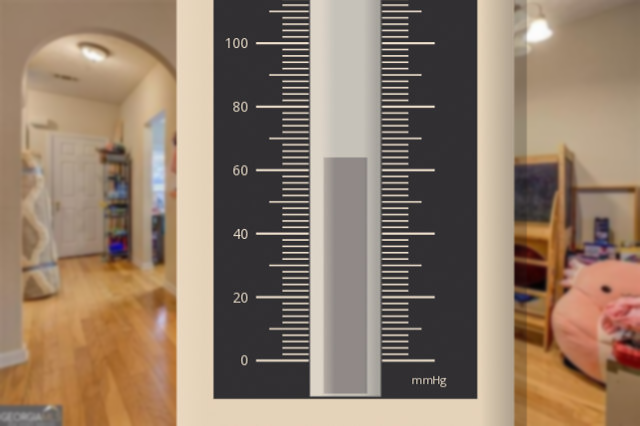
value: 64 (mmHg)
